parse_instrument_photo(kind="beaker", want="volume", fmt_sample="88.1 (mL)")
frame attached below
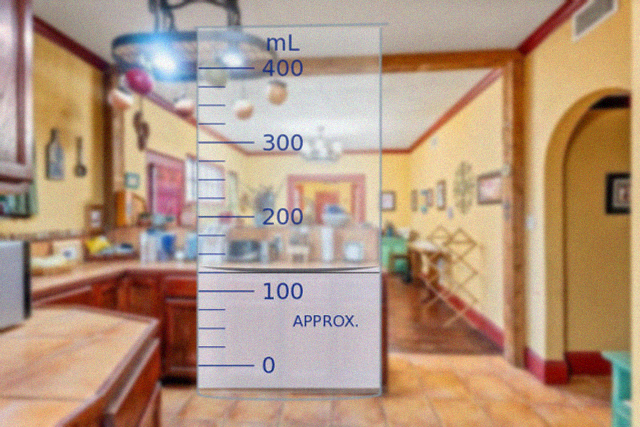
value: 125 (mL)
